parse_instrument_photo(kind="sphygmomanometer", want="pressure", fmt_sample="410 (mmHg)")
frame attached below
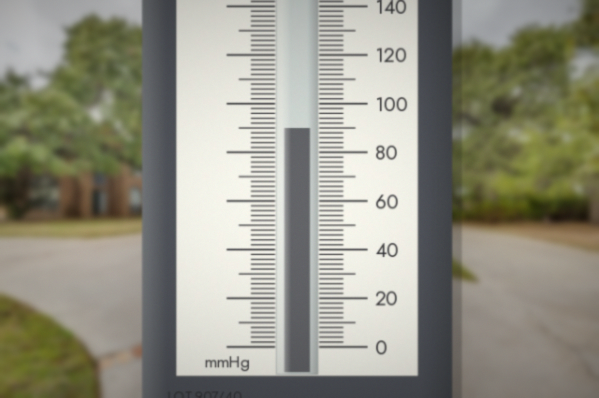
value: 90 (mmHg)
